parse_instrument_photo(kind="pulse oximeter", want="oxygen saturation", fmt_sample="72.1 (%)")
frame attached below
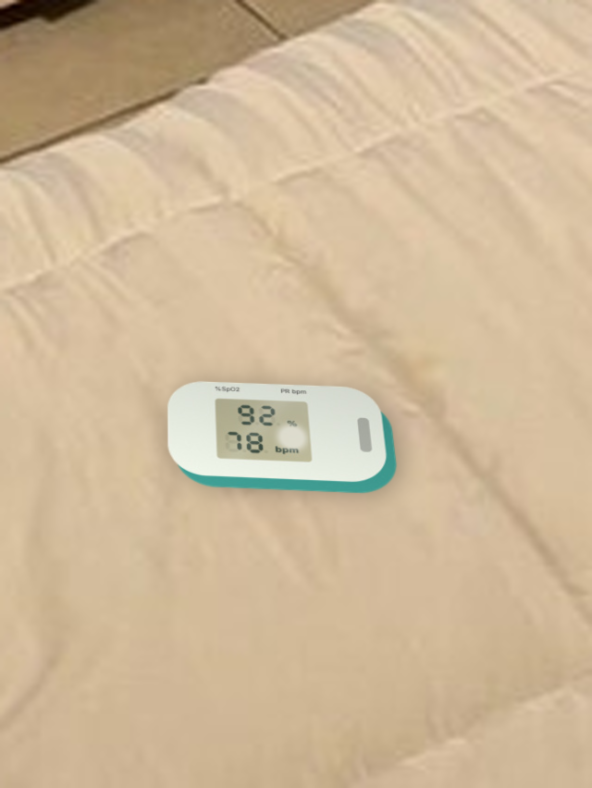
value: 92 (%)
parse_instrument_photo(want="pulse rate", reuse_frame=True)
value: 78 (bpm)
